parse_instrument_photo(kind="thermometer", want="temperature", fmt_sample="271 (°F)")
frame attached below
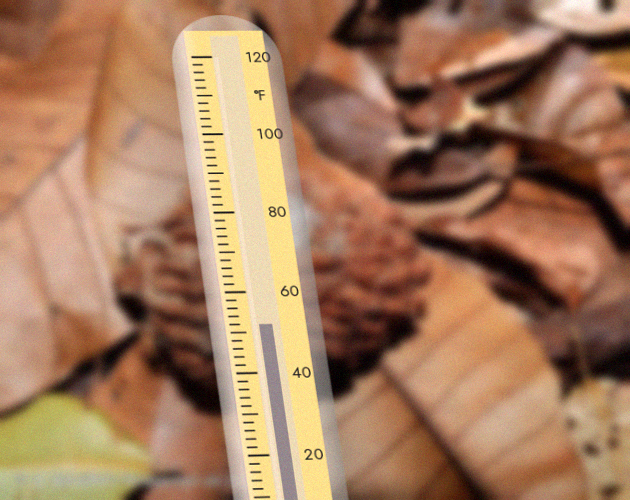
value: 52 (°F)
